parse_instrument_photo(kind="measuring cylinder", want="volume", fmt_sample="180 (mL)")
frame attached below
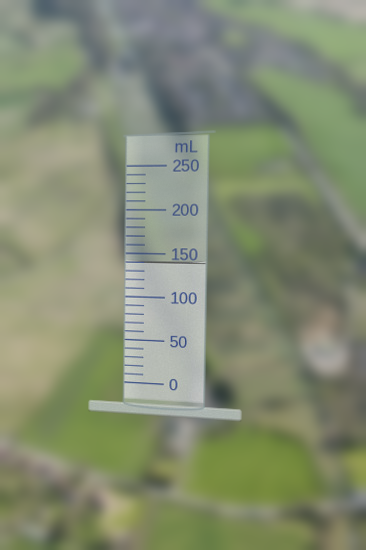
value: 140 (mL)
